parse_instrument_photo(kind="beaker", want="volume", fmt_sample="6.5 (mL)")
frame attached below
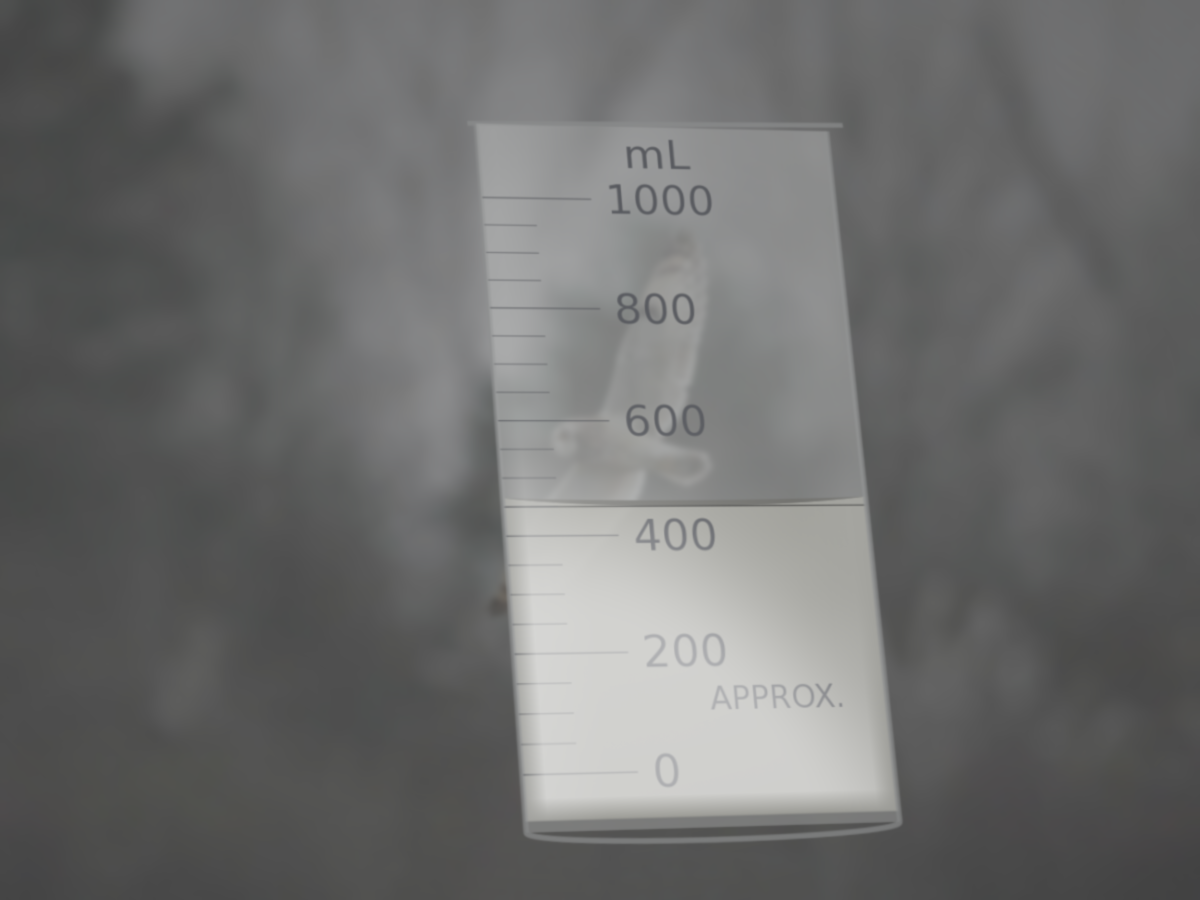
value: 450 (mL)
